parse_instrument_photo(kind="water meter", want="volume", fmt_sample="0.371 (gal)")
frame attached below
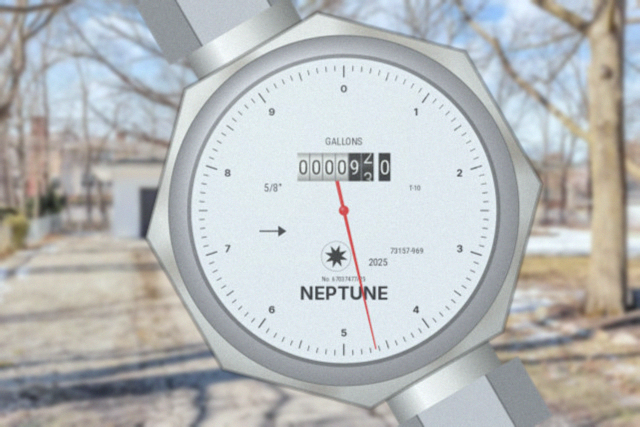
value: 924.6 (gal)
